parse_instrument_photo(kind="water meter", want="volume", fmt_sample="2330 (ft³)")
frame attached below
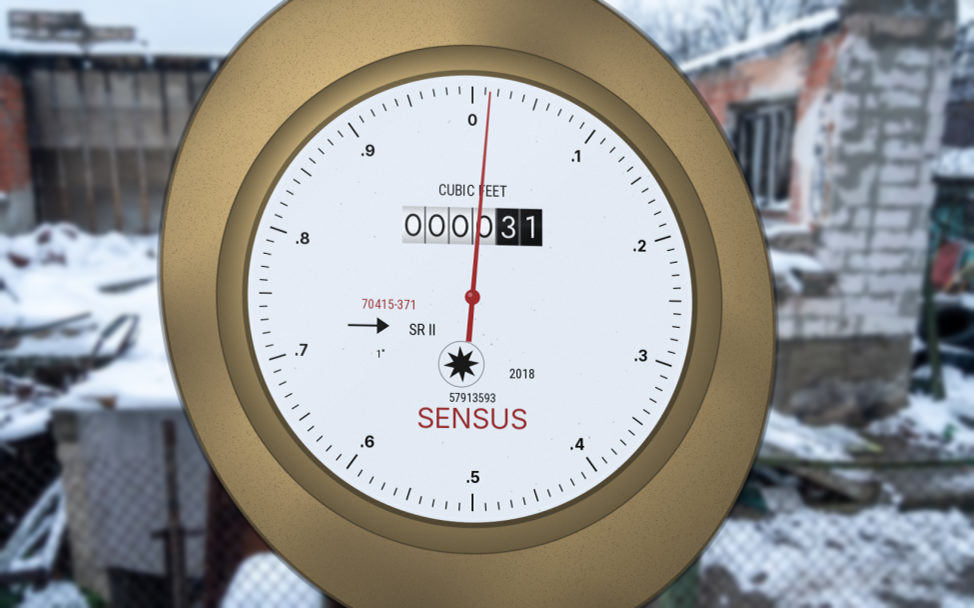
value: 31.01 (ft³)
